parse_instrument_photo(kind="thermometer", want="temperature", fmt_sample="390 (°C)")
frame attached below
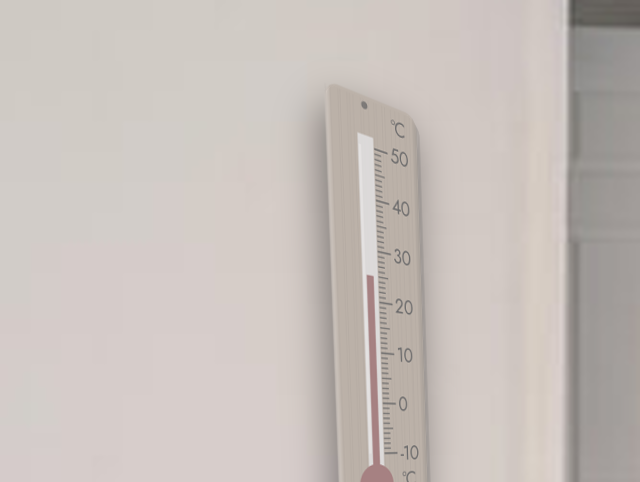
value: 25 (°C)
